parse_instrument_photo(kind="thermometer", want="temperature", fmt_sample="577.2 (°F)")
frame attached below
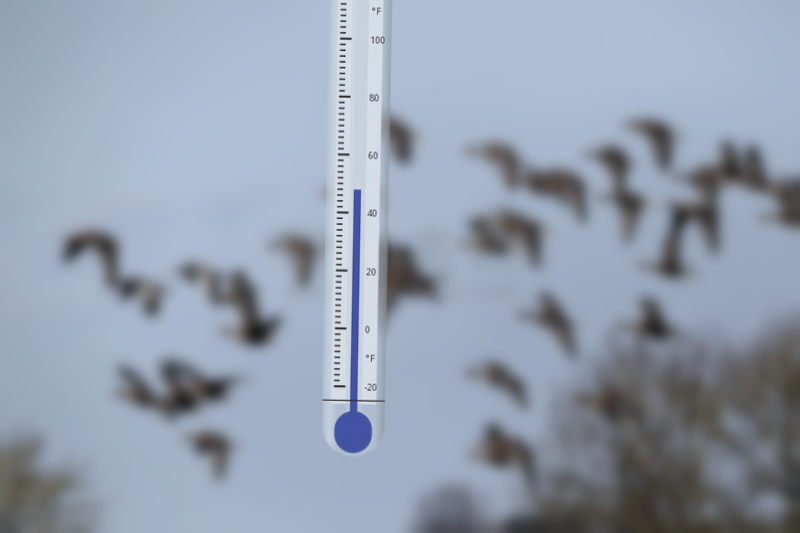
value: 48 (°F)
